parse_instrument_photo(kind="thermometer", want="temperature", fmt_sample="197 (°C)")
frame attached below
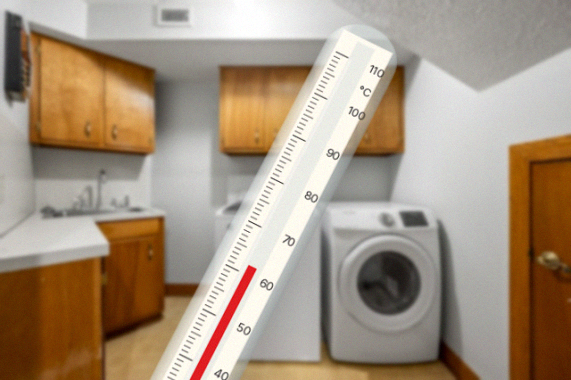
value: 62 (°C)
